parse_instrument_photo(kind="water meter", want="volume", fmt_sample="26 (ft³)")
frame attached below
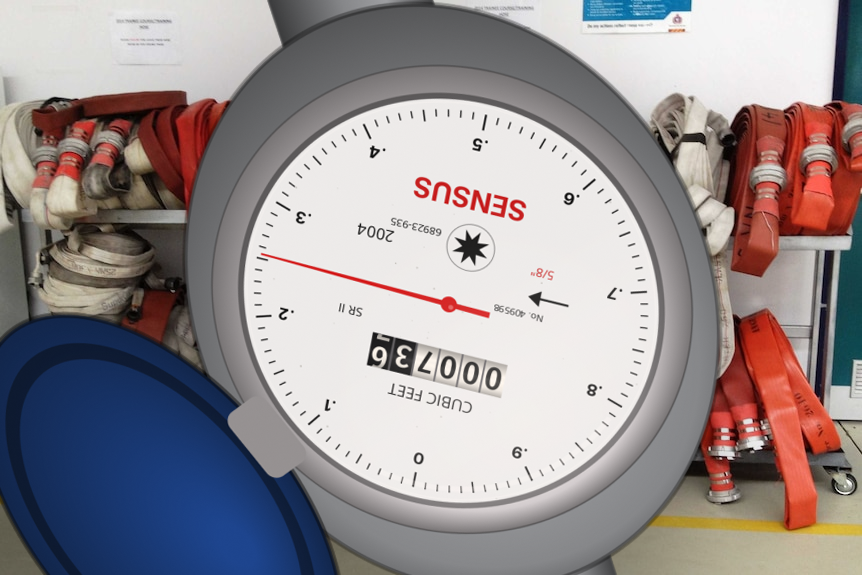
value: 736.25 (ft³)
